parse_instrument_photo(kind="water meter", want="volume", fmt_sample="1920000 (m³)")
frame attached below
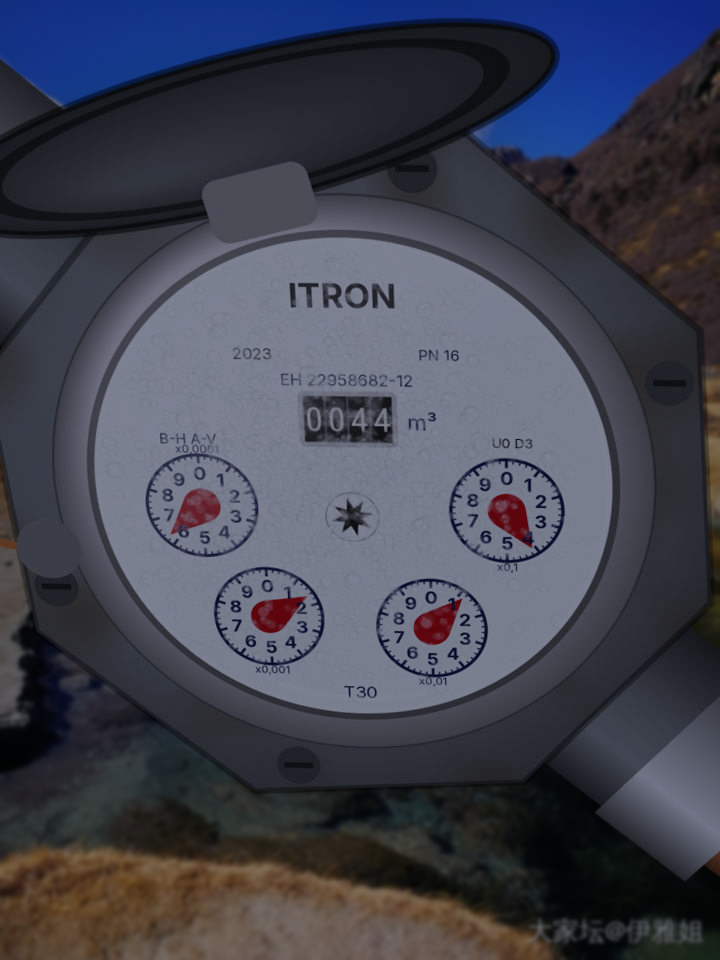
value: 44.4116 (m³)
